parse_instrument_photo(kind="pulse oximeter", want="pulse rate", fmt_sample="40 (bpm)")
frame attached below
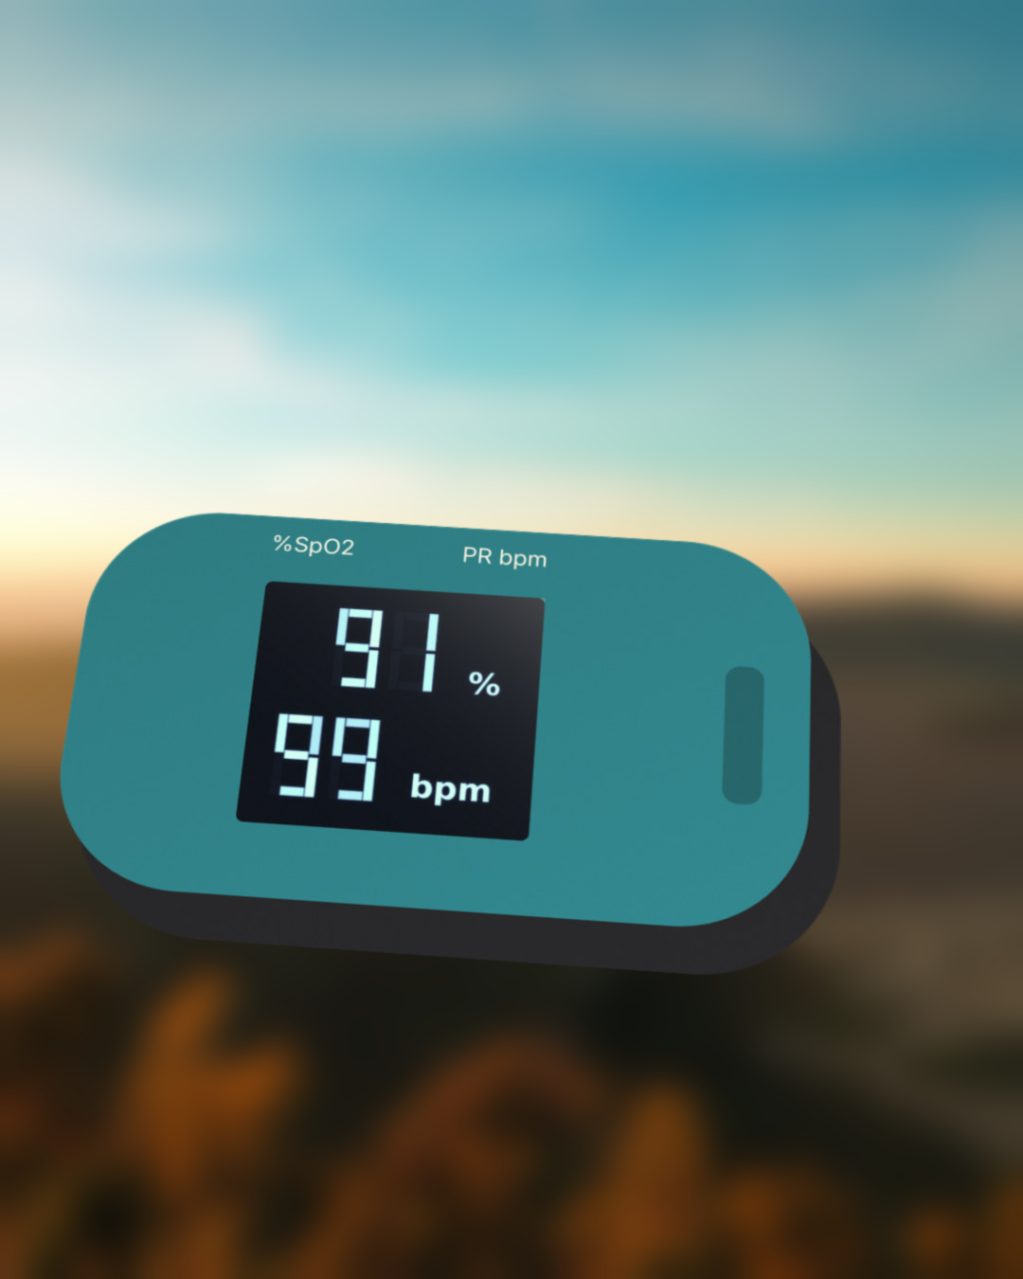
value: 99 (bpm)
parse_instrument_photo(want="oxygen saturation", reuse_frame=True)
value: 91 (%)
